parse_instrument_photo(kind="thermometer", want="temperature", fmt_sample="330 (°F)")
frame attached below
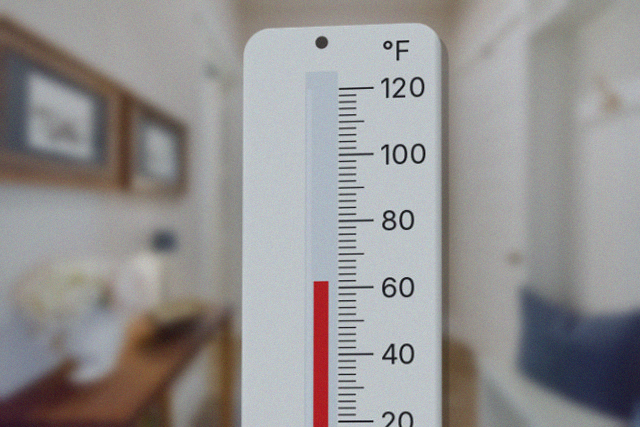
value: 62 (°F)
